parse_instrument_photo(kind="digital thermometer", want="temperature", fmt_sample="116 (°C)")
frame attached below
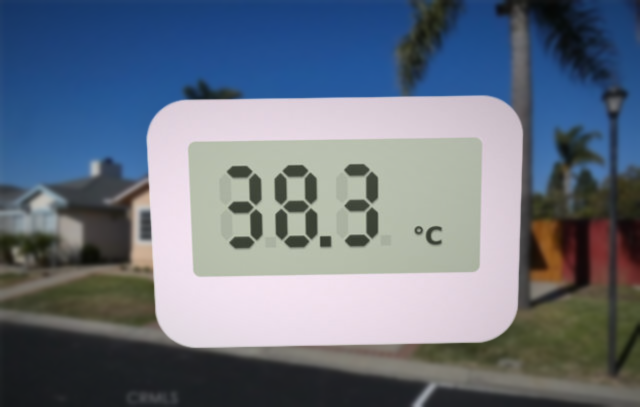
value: 38.3 (°C)
